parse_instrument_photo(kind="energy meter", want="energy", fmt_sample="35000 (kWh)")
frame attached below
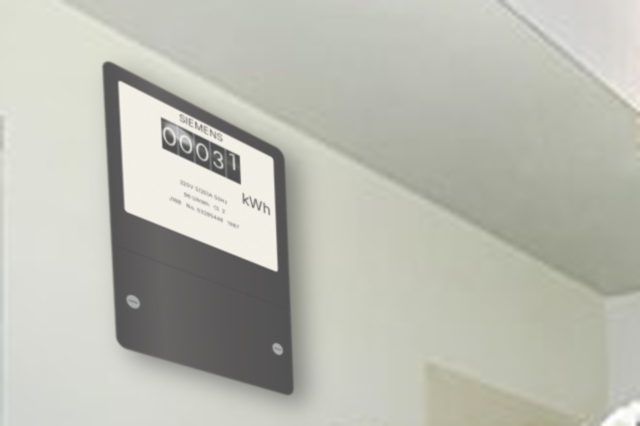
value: 31 (kWh)
